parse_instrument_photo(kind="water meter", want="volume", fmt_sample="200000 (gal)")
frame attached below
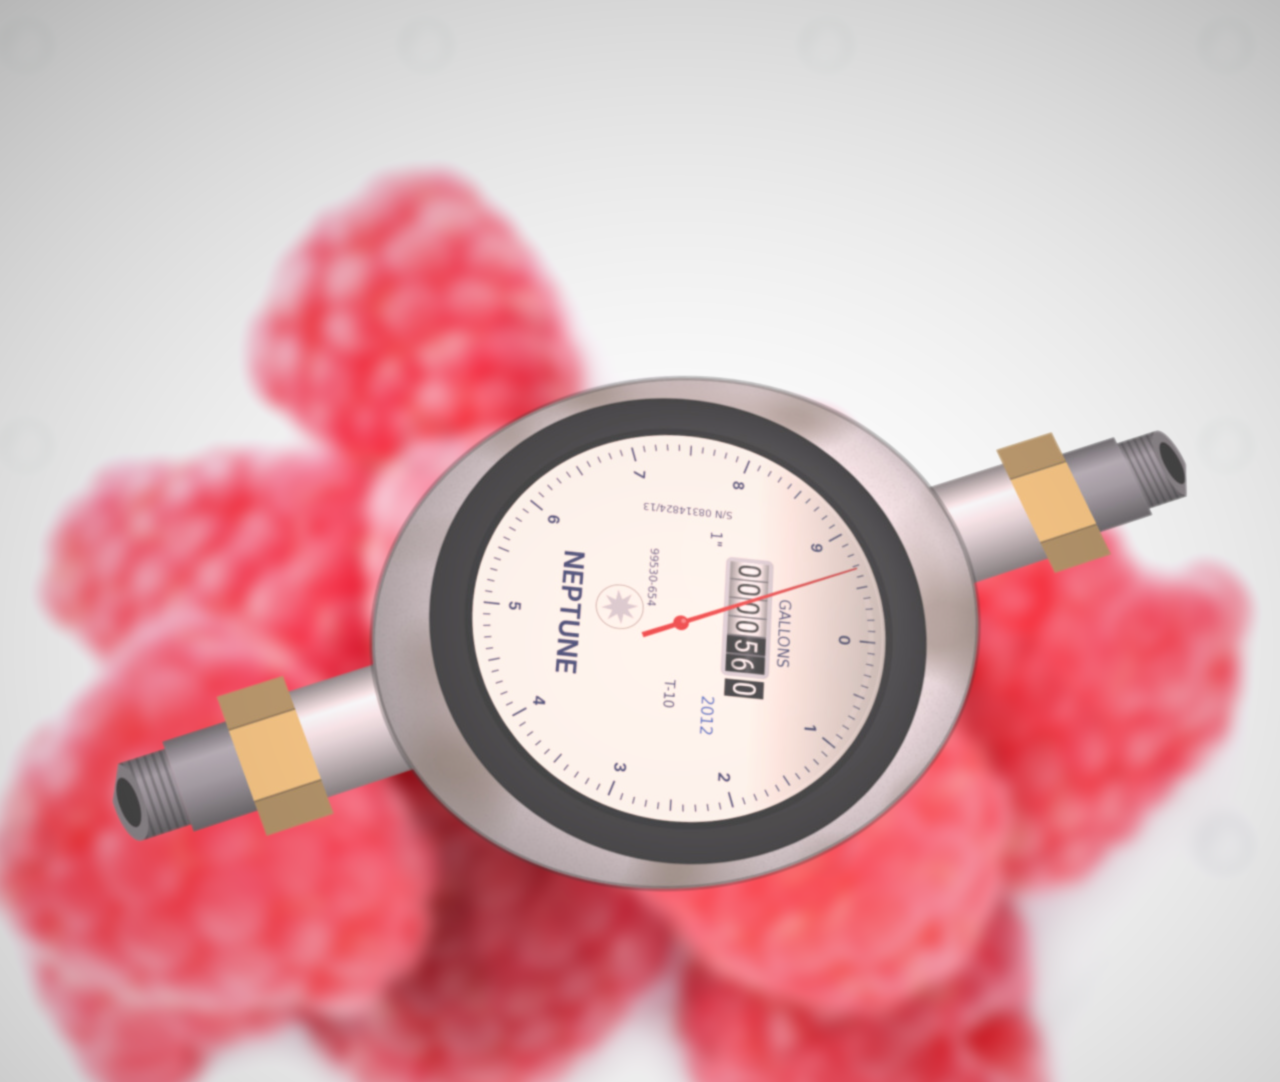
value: 559.3 (gal)
